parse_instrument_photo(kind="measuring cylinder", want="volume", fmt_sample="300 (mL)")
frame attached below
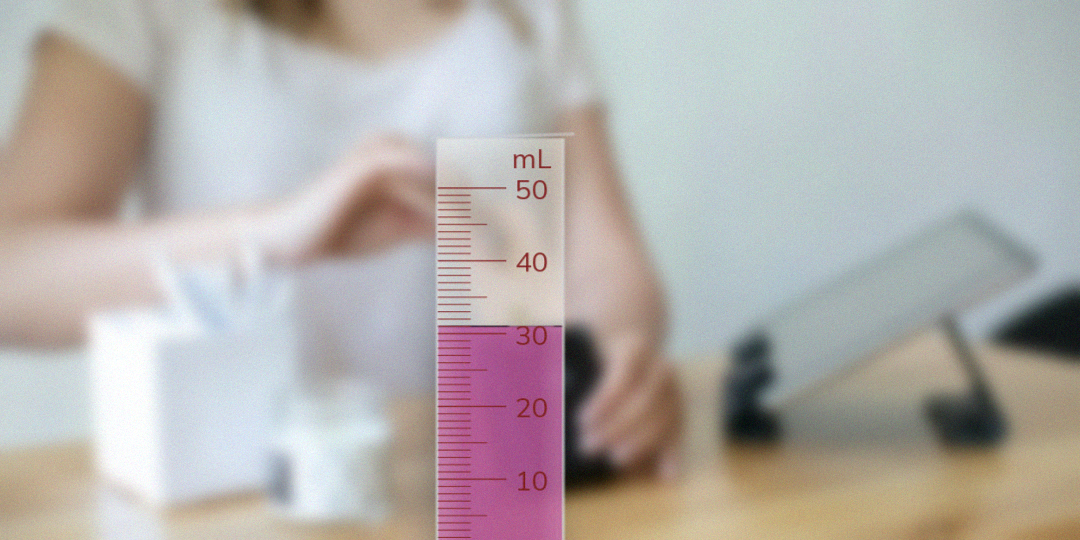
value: 31 (mL)
